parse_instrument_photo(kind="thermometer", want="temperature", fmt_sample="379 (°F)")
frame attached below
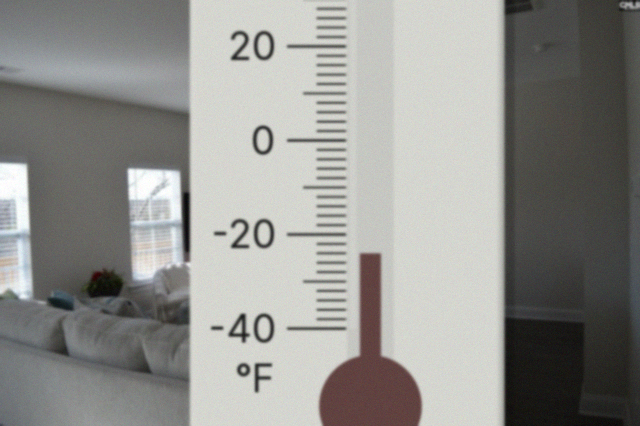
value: -24 (°F)
